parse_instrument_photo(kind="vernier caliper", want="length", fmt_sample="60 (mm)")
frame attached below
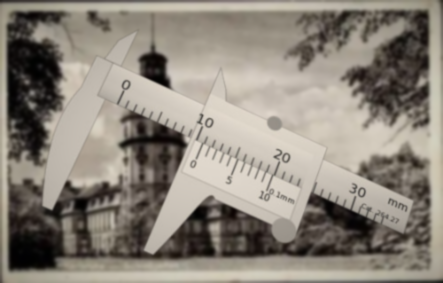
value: 10.8 (mm)
